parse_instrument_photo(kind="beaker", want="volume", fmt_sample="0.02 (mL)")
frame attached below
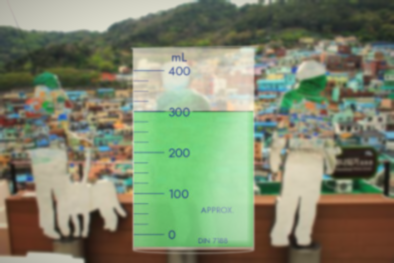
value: 300 (mL)
